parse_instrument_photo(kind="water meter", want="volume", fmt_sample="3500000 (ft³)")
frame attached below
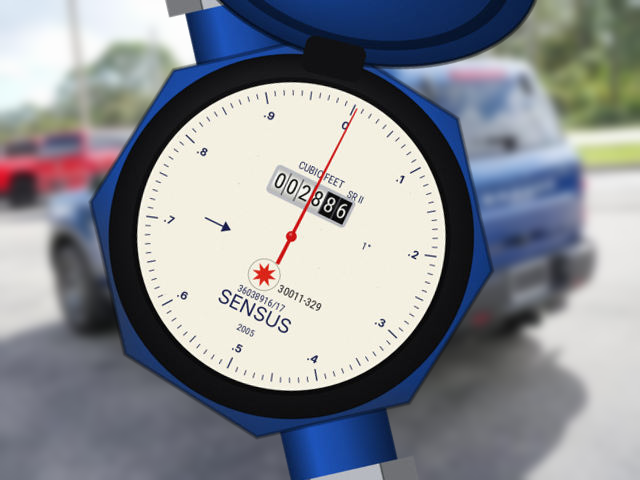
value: 2886.00 (ft³)
